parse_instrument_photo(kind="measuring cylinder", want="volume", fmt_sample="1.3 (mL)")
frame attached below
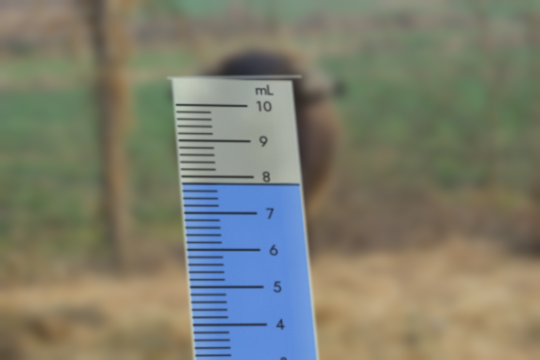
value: 7.8 (mL)
